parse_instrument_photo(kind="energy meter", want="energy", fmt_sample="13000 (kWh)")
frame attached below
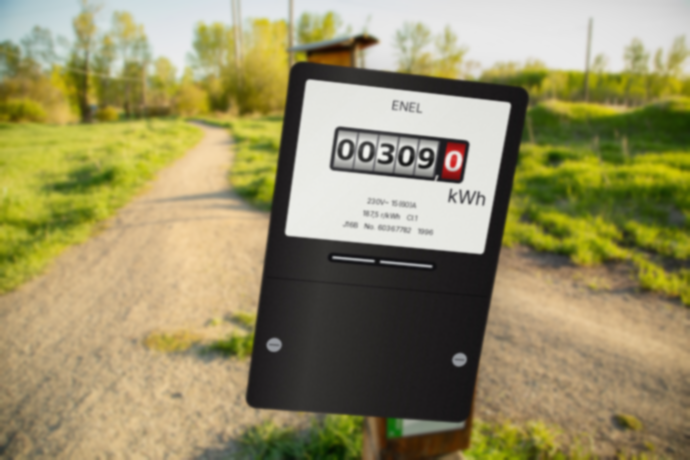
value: 309.0 (kWh)
